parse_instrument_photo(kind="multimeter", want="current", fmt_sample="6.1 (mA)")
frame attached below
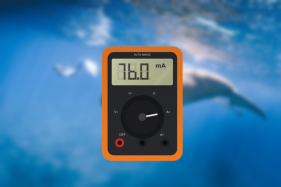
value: 76.0 (mA)
